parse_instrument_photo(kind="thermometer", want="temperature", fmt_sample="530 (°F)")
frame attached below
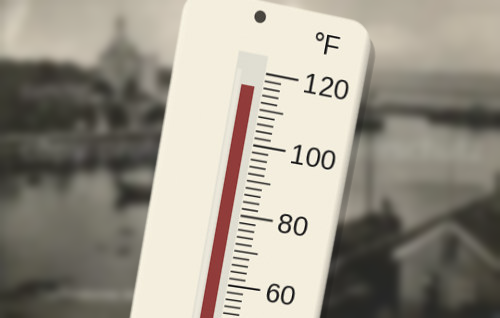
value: 116 (°F)
